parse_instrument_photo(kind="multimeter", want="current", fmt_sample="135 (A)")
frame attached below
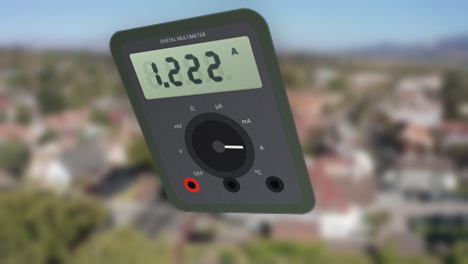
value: 1.222 (A)
